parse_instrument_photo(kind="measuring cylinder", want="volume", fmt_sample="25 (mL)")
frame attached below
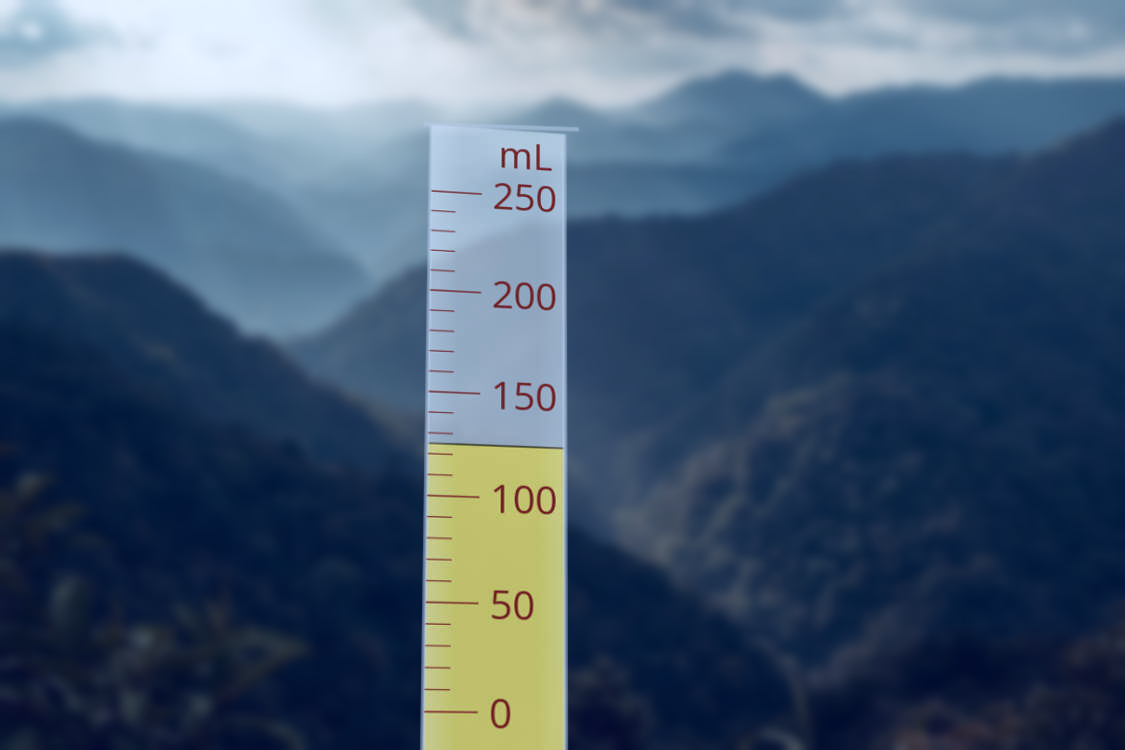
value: 125 (mL)
